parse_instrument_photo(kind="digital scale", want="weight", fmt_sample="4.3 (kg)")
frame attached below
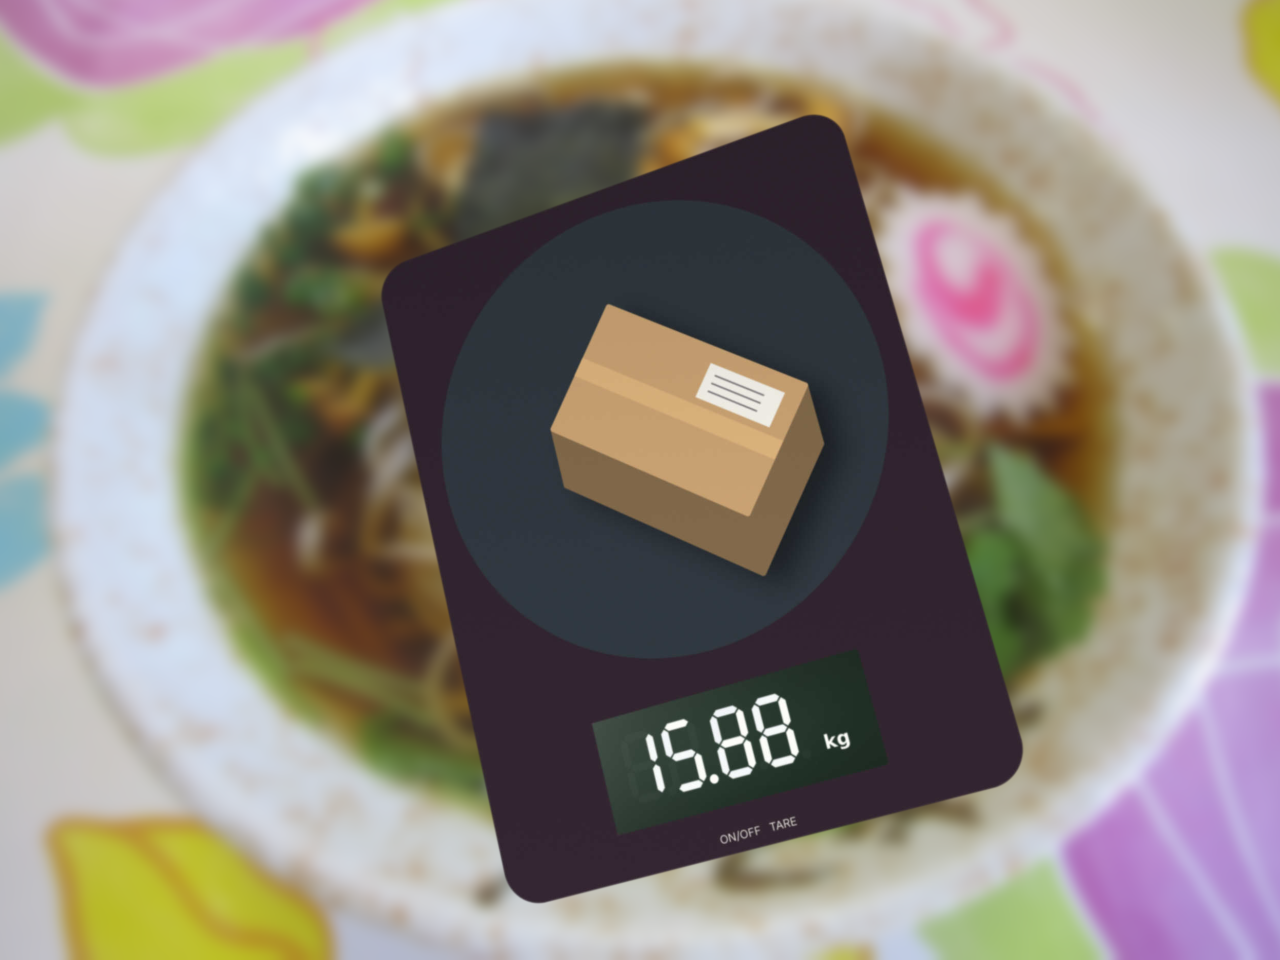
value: 15.88 (kg)
